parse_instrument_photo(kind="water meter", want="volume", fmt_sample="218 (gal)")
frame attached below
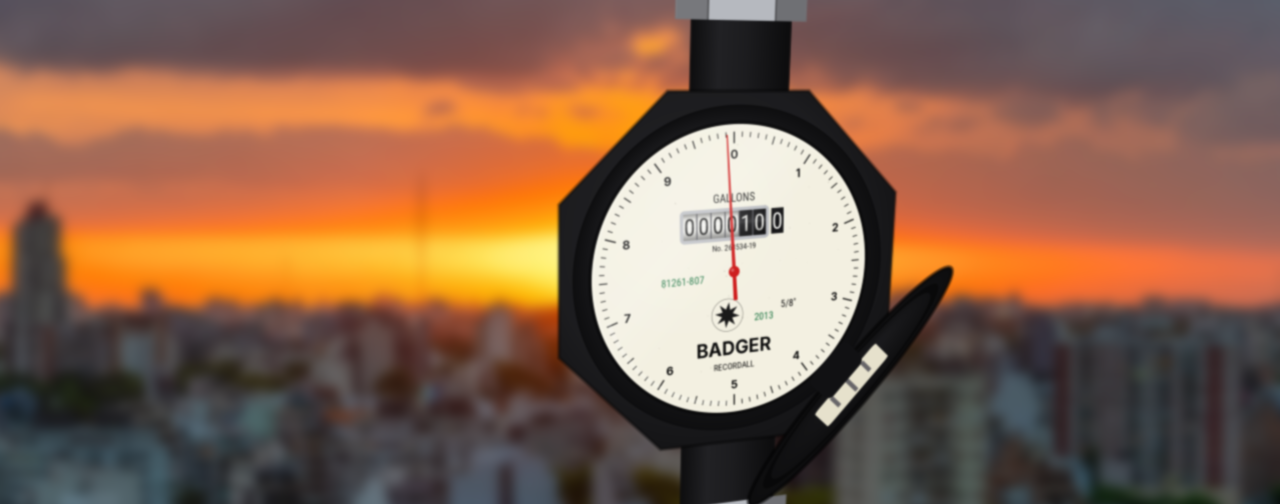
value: 99.9 (gal)
